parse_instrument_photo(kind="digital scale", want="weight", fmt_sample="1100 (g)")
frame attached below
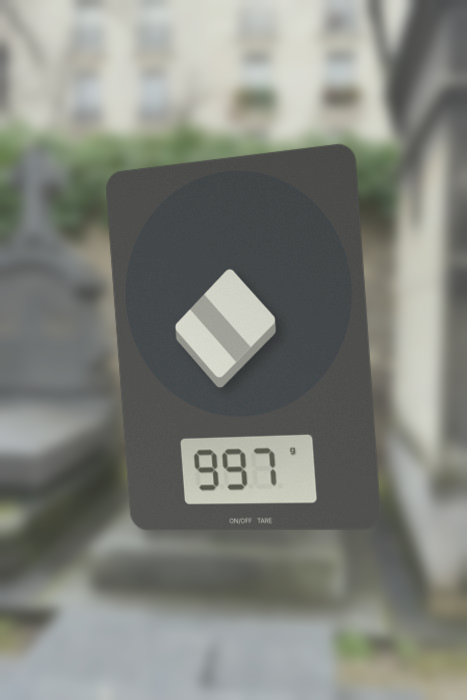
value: 997 (g)
